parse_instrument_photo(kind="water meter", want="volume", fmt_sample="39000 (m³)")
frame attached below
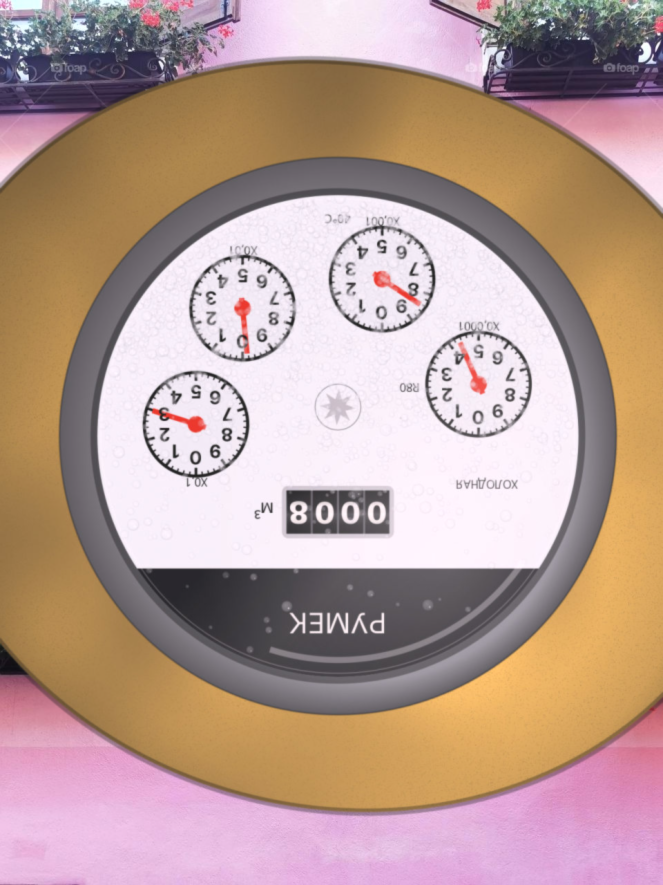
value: 8.2984 (m³)
